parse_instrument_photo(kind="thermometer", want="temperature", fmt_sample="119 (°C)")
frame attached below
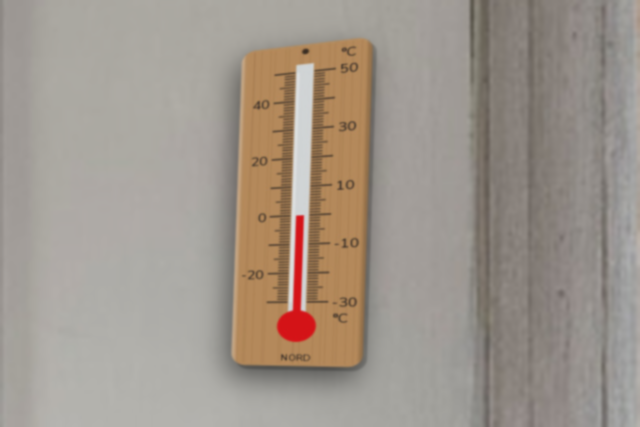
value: 0 (°C)
